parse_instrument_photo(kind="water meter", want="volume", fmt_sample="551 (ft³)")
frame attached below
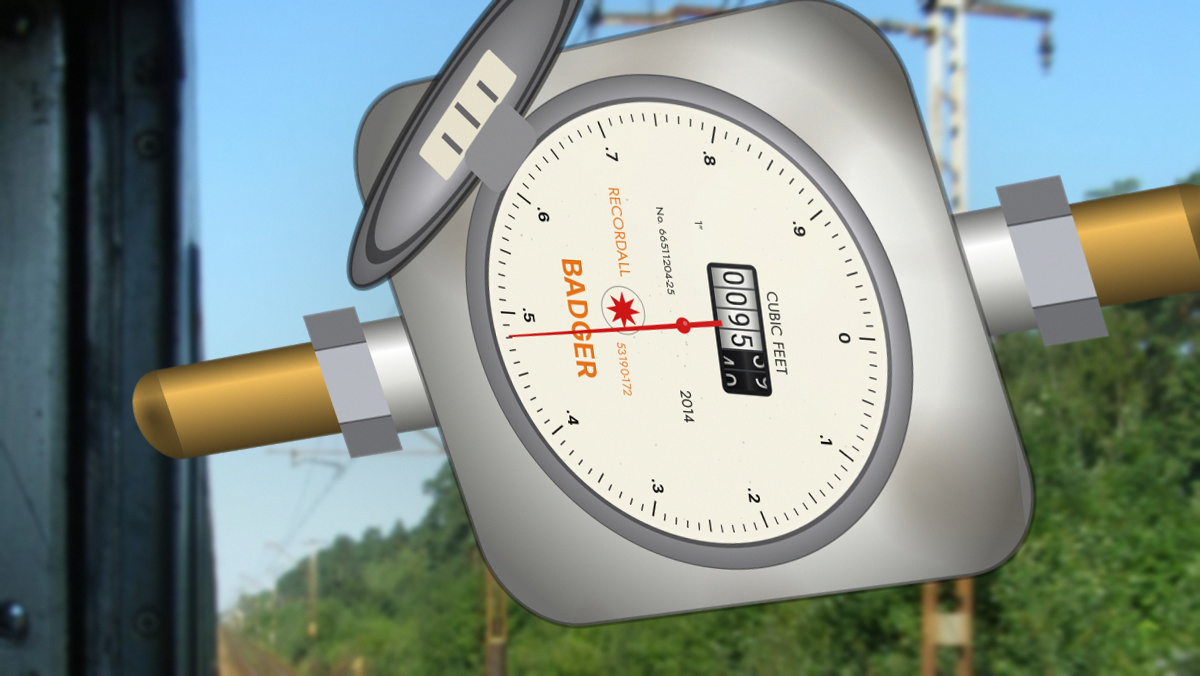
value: 9539.48 (ft³)
